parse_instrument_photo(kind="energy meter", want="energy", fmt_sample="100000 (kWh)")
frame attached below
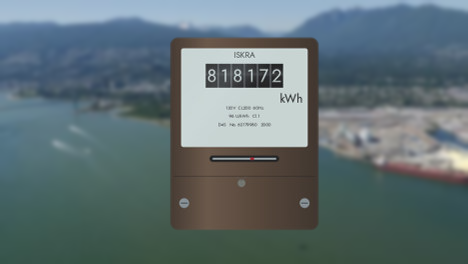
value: 818172 (kWh)
